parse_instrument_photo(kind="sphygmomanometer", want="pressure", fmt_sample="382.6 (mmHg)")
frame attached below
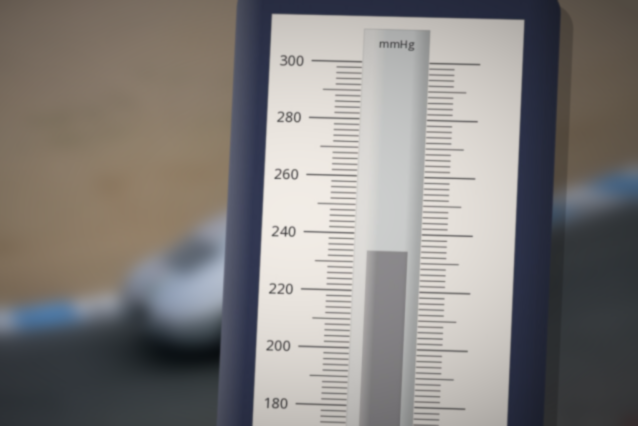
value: 234 (mmHg)
